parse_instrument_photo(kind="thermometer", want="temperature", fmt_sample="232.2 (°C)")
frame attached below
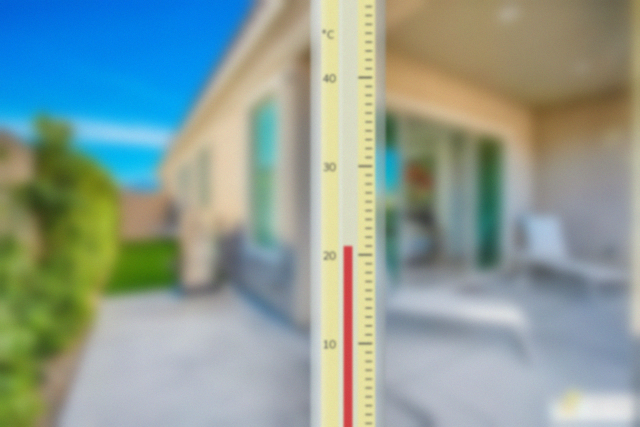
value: 21 (°C)
